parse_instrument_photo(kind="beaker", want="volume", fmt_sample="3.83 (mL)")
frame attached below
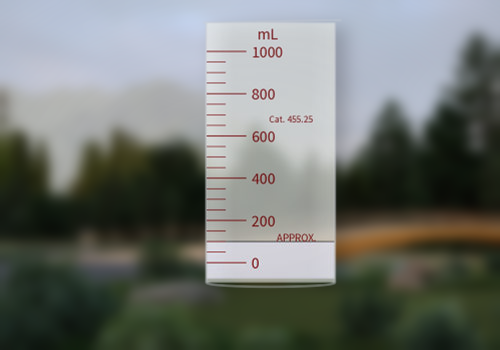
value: 100 (mL)
